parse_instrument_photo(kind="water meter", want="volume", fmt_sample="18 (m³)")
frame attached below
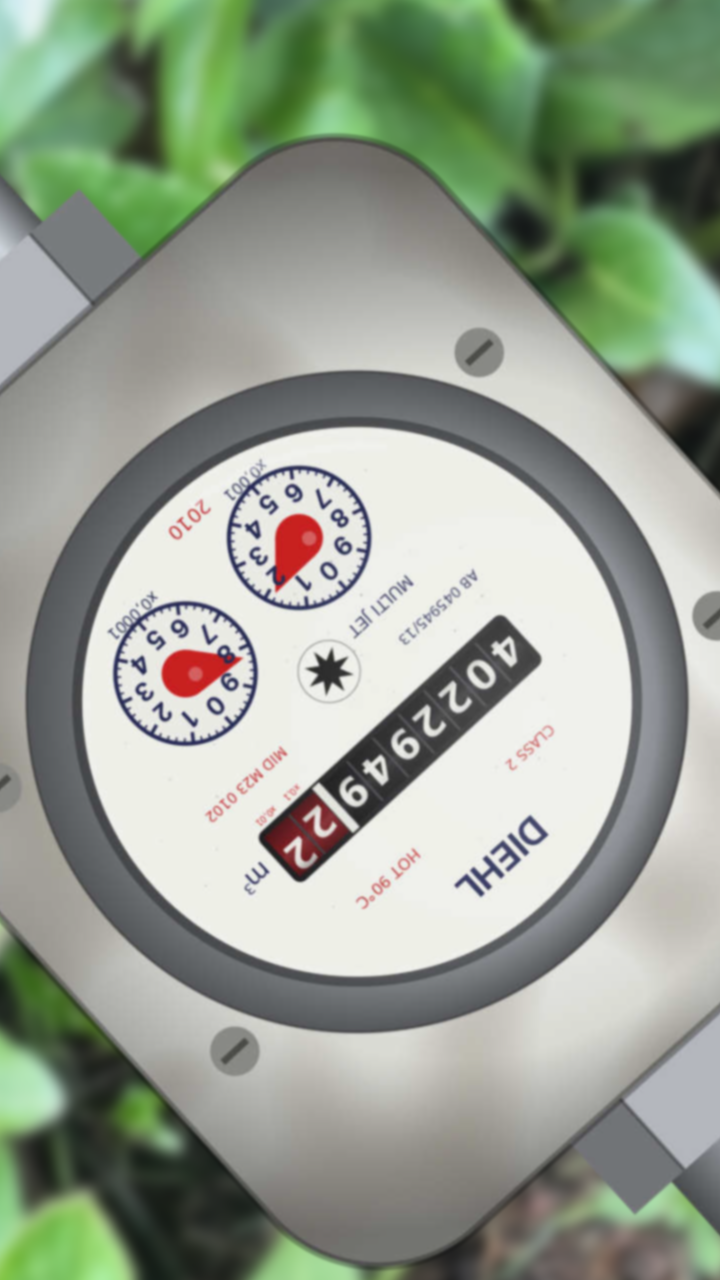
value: 4022949.2218 (m³)
